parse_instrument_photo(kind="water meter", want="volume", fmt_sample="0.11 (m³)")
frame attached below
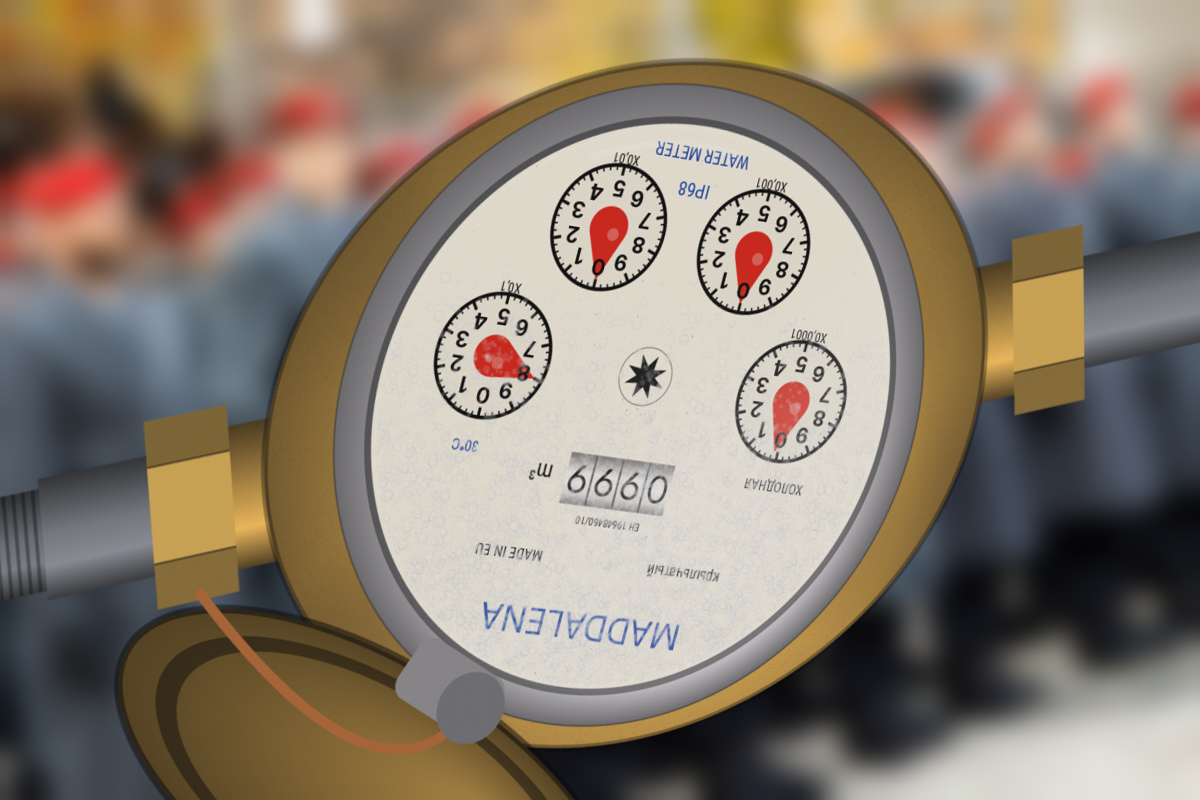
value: 999.8000 (m³)
